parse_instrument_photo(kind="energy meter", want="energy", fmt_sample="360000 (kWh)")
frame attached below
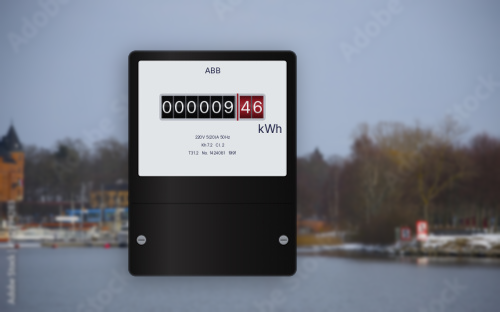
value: 9.46 (kWh)
